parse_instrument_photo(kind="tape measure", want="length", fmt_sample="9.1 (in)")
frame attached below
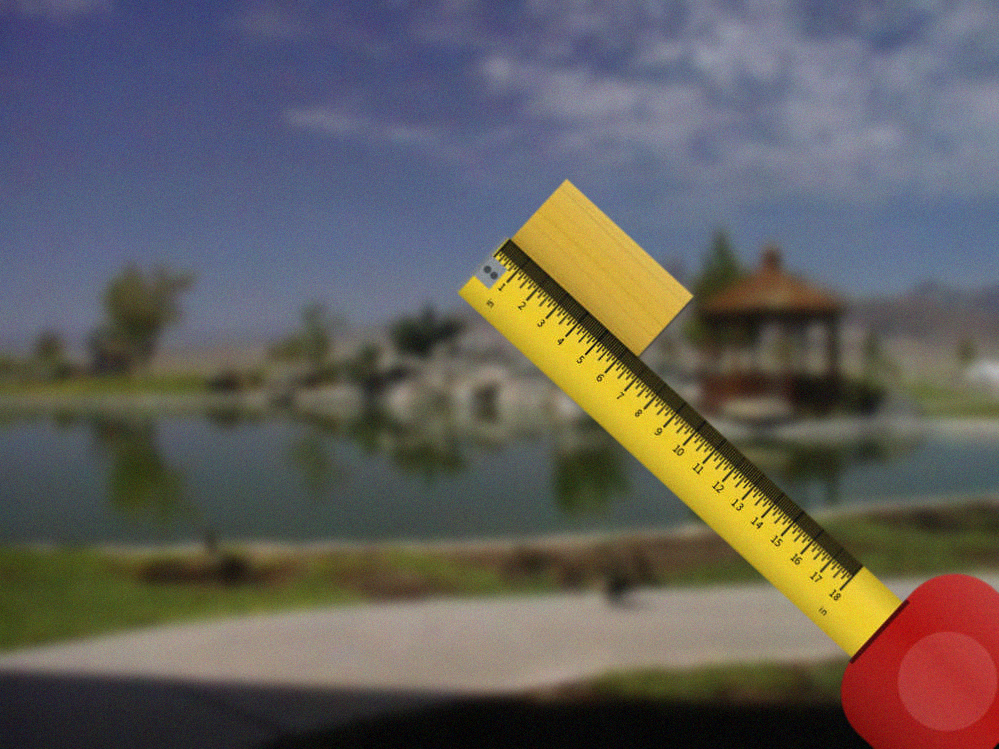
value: 6.5 (in)
